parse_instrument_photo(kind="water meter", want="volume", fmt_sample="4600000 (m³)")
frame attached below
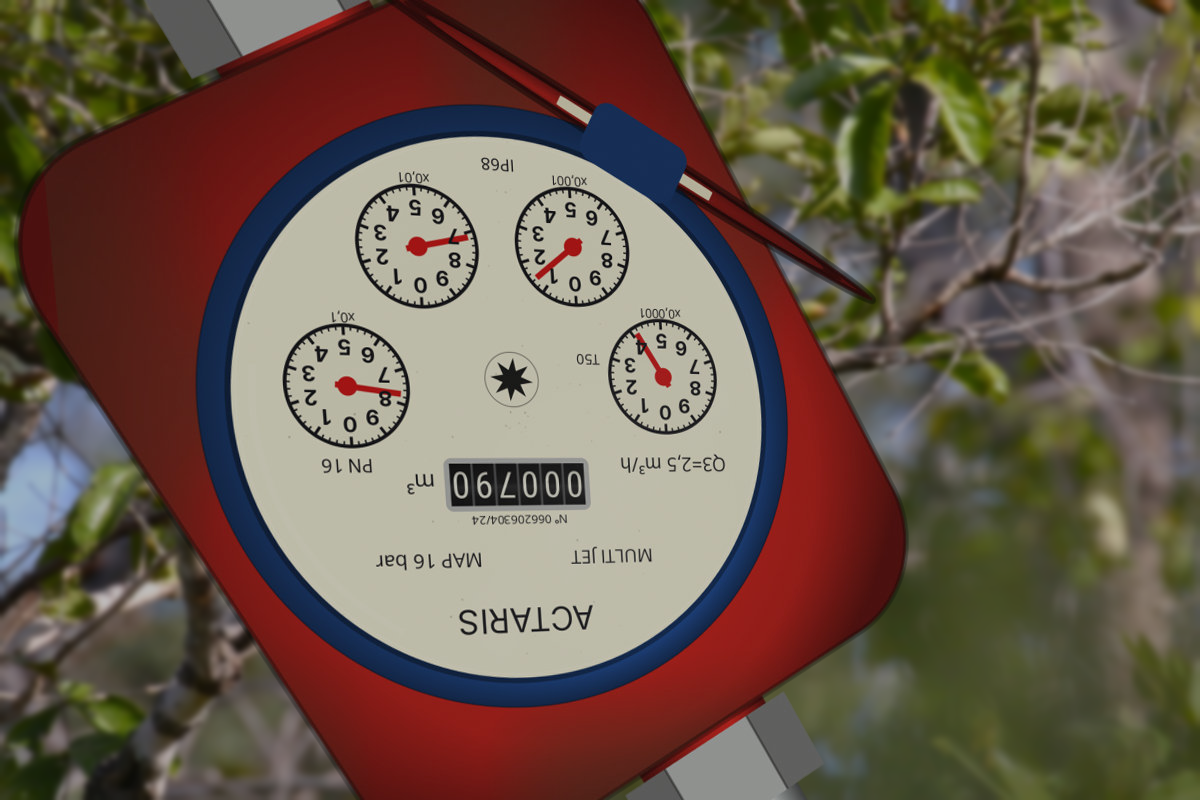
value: 790.7714 (m³)
